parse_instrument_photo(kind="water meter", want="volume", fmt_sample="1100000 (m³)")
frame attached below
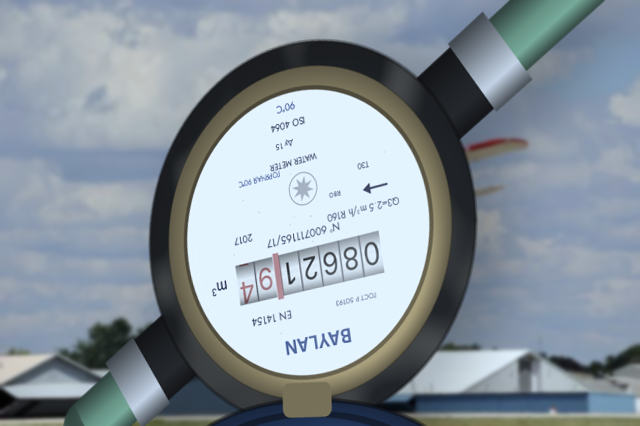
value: 8621.94 (m³)
